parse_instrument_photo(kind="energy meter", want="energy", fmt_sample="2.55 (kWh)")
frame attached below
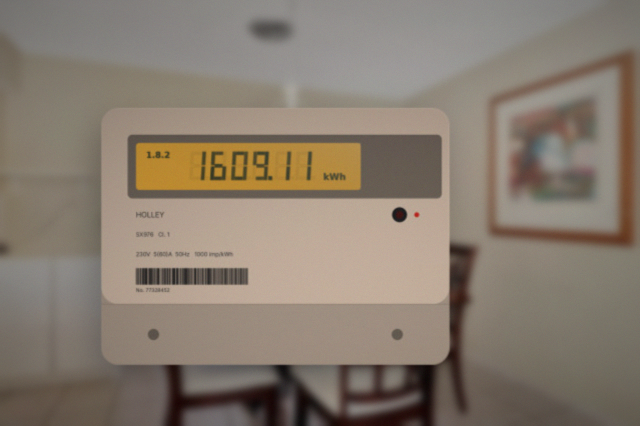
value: 1609.11 (kWh)
